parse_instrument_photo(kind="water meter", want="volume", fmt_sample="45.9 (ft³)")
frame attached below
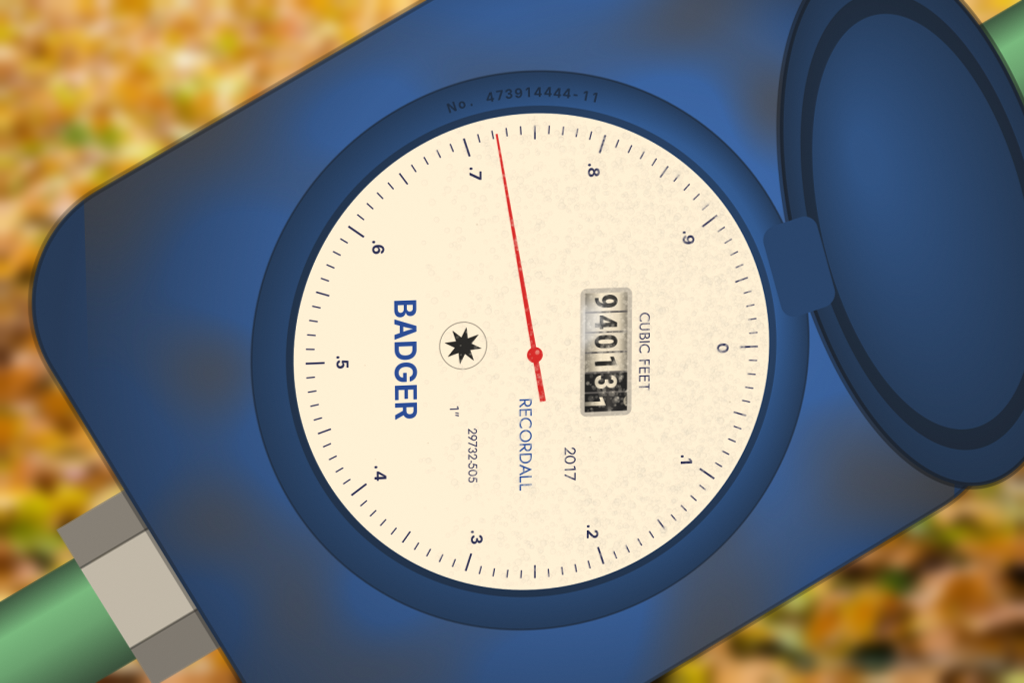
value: 940130.72 (ft³)
